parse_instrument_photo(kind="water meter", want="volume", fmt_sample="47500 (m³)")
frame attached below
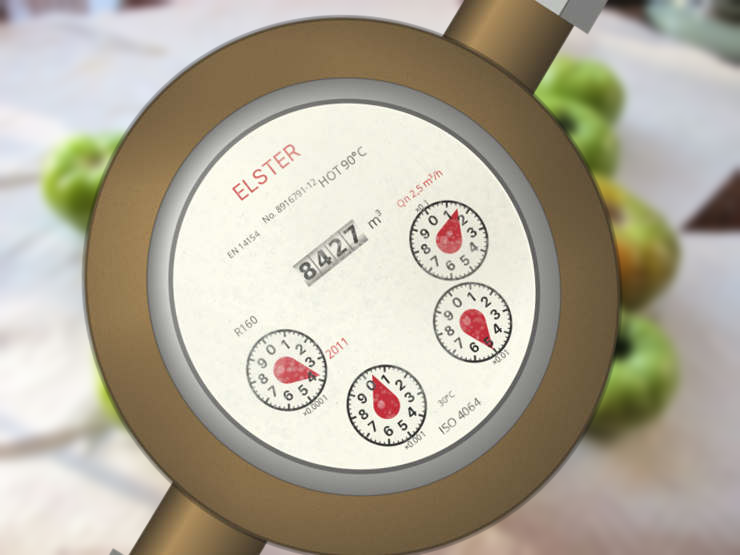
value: 8427.1503 (m³)
